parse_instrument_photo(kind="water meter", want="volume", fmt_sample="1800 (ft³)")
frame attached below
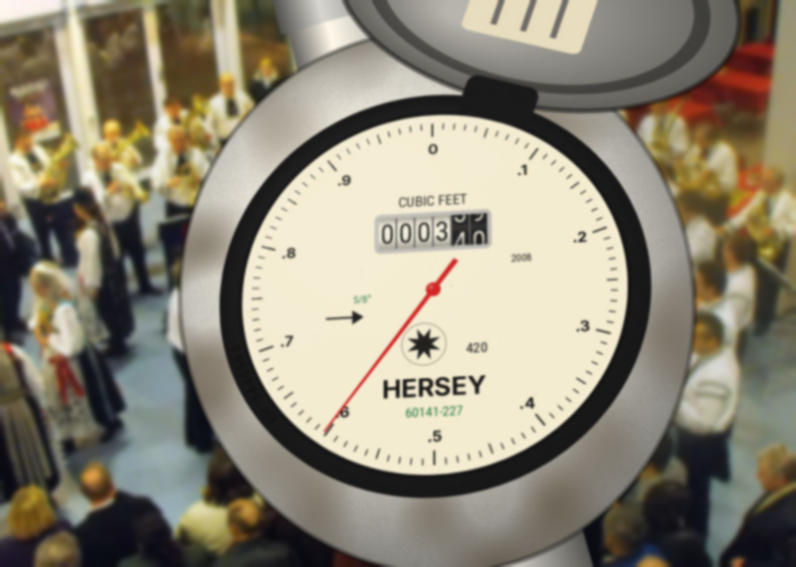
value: 339.60 (ft³)
